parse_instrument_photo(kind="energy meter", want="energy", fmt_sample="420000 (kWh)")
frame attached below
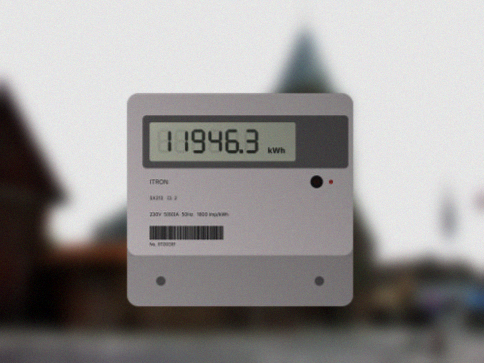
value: 11946.3 (kWh)
